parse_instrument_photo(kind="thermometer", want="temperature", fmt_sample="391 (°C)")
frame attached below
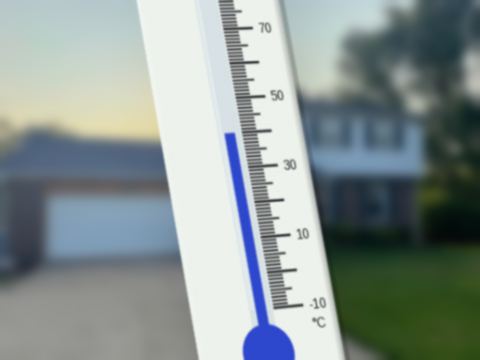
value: 40 (°C)
